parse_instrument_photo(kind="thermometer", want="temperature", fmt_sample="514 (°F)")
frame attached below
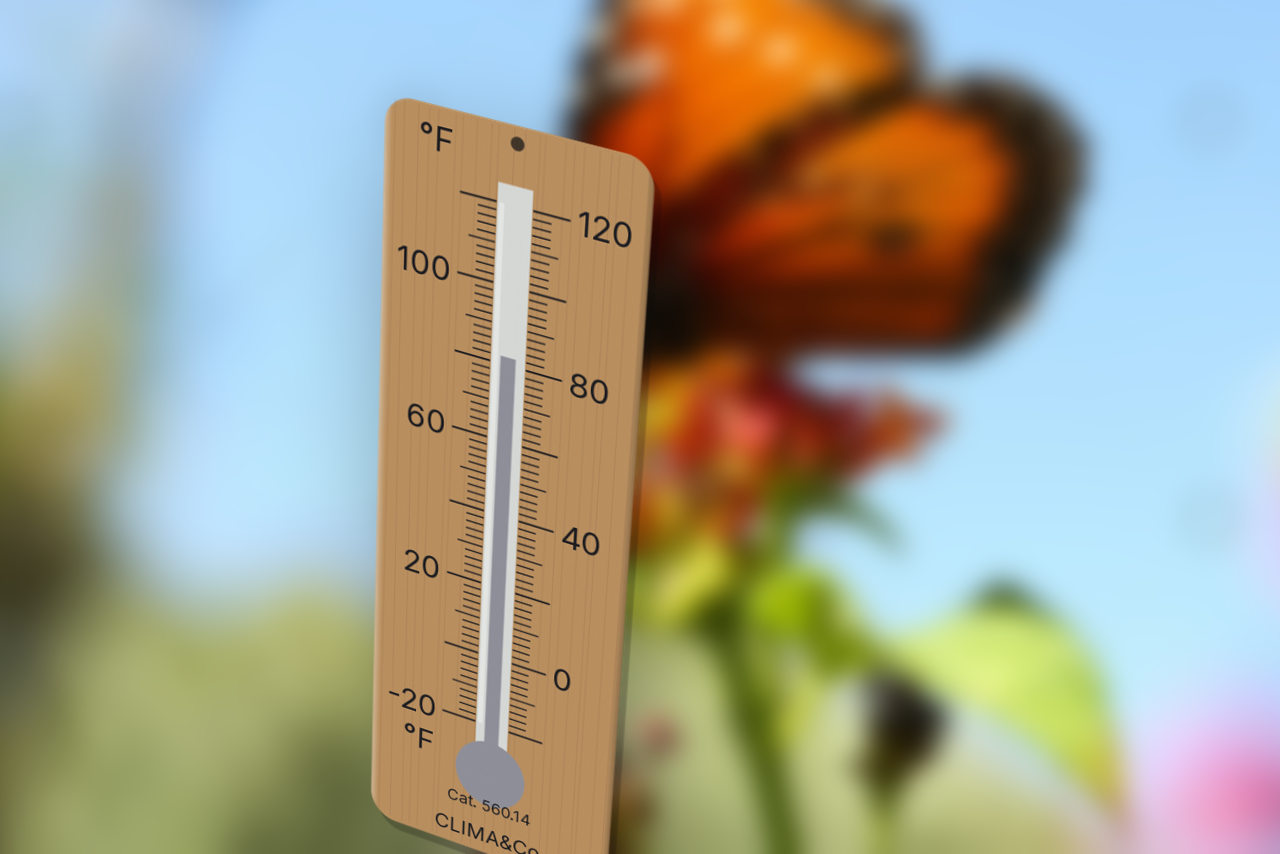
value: 82 (°F)
